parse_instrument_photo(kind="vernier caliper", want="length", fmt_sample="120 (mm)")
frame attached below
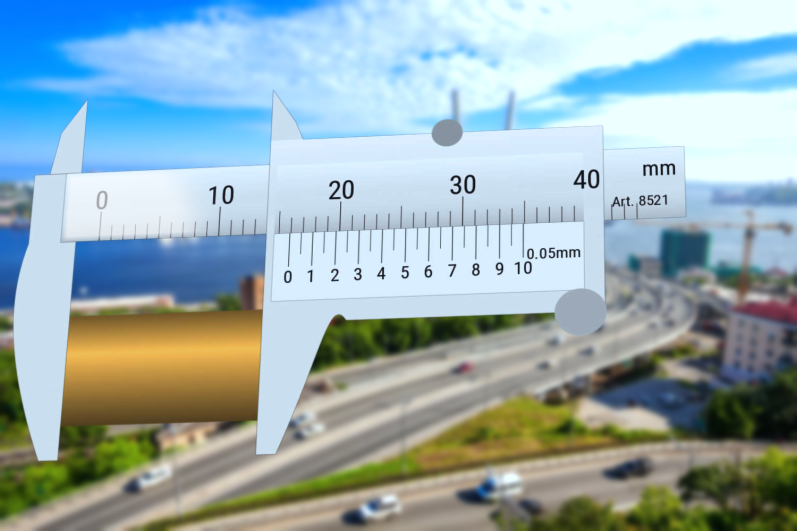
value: 15.9 (mm)
